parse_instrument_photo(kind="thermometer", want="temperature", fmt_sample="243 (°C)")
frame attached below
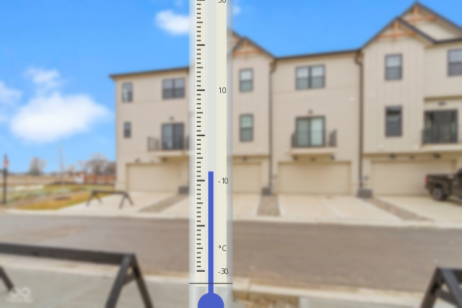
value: -8 (°C)
